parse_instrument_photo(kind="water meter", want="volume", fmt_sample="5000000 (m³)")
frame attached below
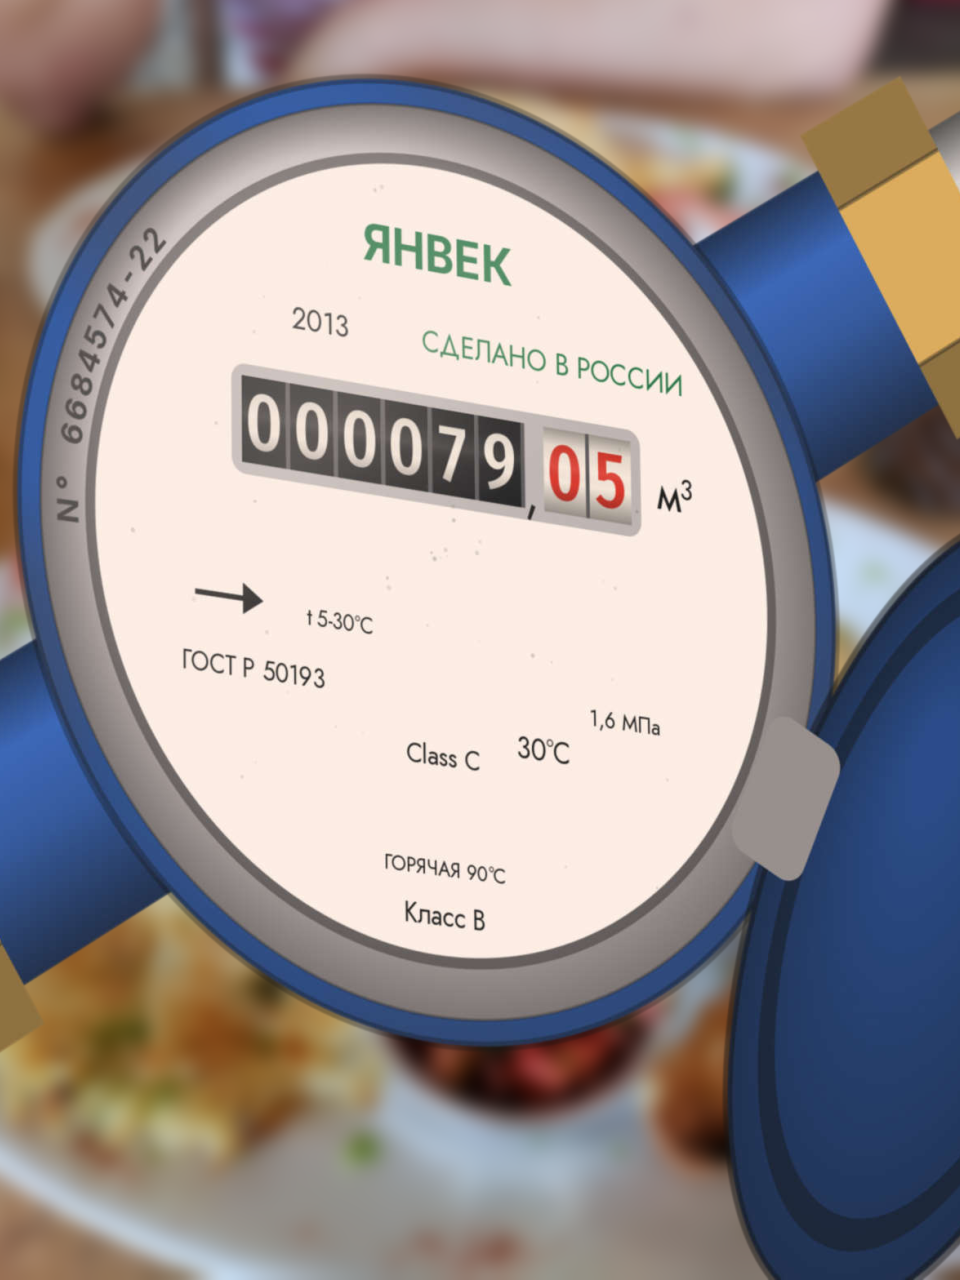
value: 79.05 (m³)
